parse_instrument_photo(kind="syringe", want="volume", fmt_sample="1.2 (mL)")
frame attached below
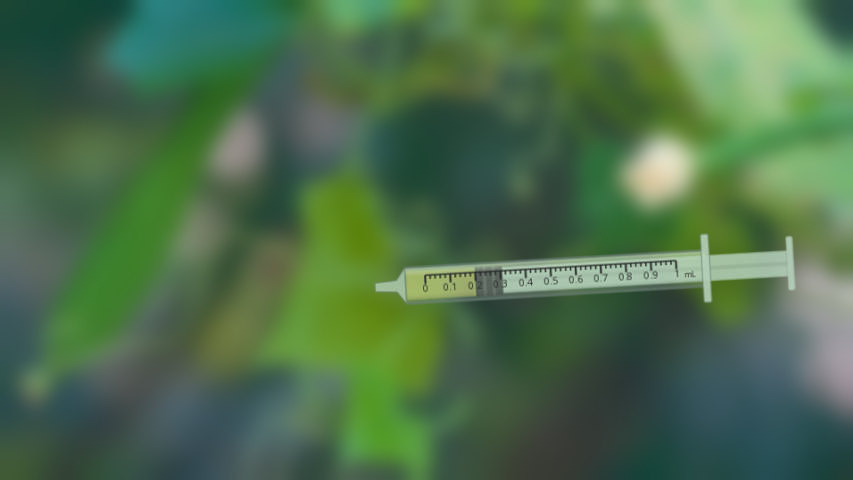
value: 0.2 (mL)
